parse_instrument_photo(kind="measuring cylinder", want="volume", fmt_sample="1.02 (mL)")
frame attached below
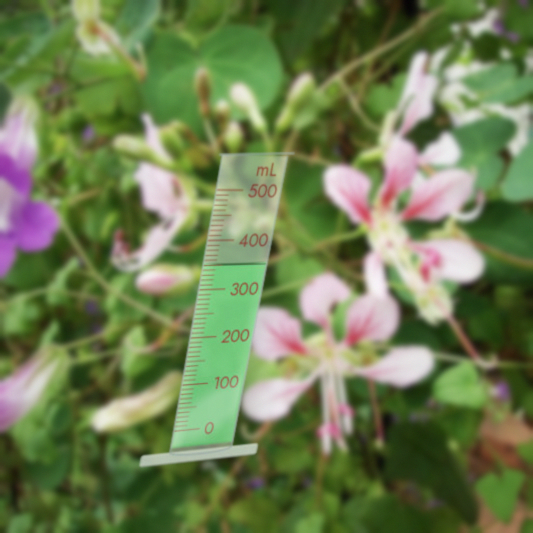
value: 350 (mL)
